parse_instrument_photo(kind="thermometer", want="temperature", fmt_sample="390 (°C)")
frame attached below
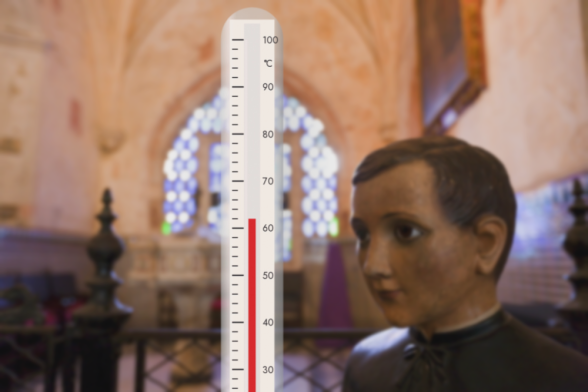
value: 62 (°C)
